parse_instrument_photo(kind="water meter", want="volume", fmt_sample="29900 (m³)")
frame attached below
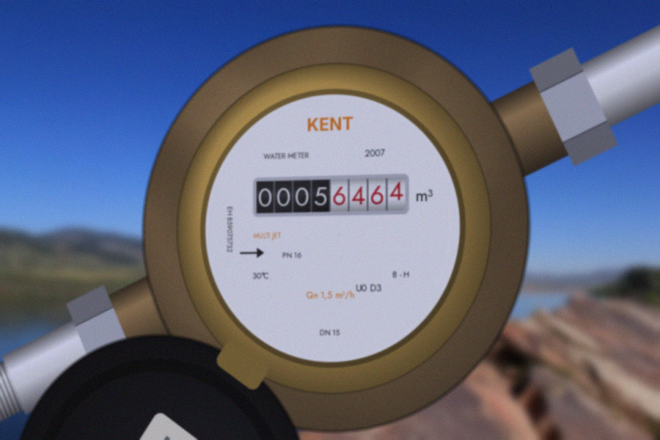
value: 5.6464 (m³)
